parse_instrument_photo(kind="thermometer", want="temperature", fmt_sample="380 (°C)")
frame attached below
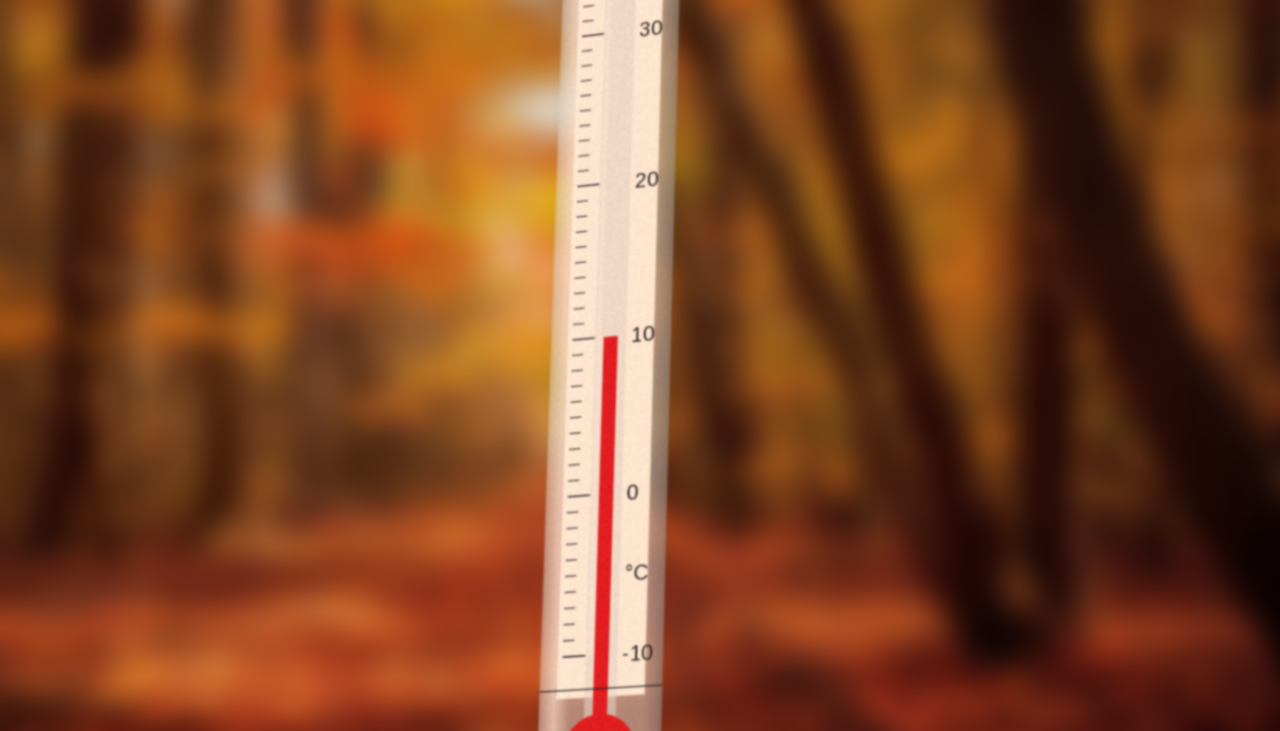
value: 10 (°C)
